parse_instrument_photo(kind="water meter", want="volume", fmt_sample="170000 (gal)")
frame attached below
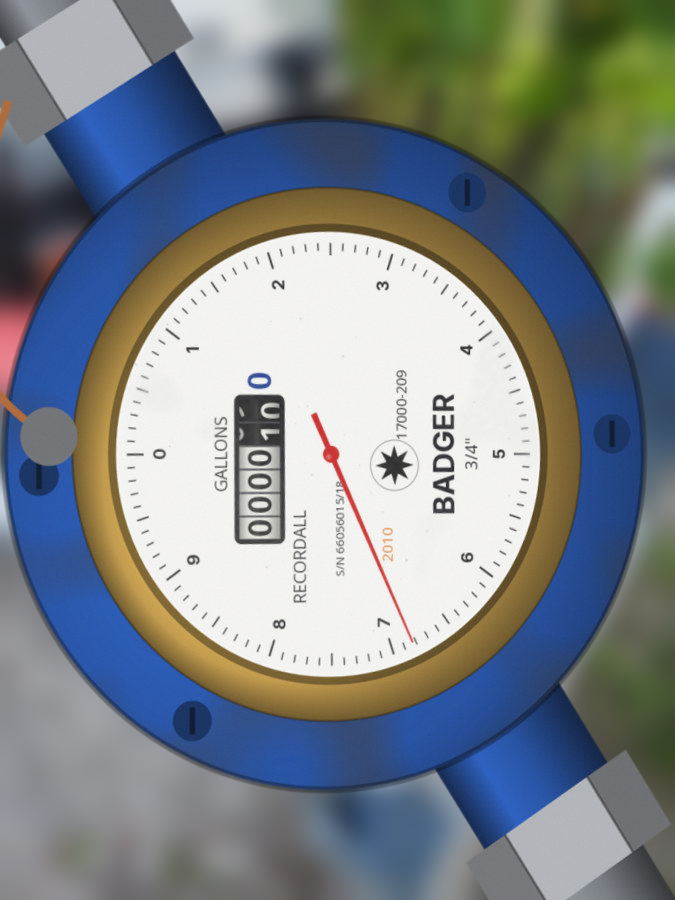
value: 96.8 (gal)
